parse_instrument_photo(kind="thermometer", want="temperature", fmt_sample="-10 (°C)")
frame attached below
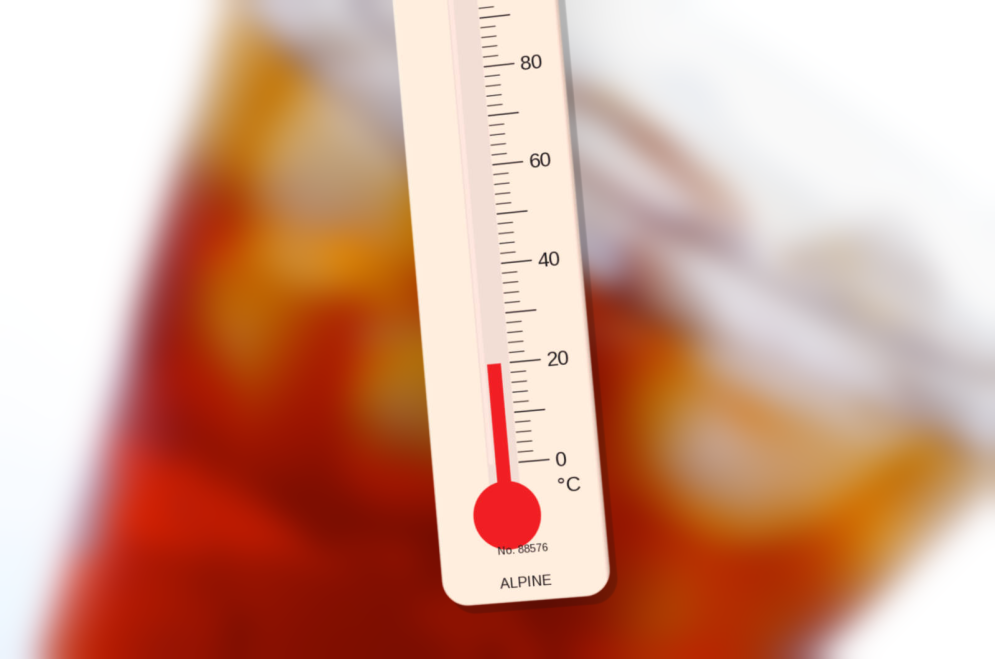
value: 20 (°C)
